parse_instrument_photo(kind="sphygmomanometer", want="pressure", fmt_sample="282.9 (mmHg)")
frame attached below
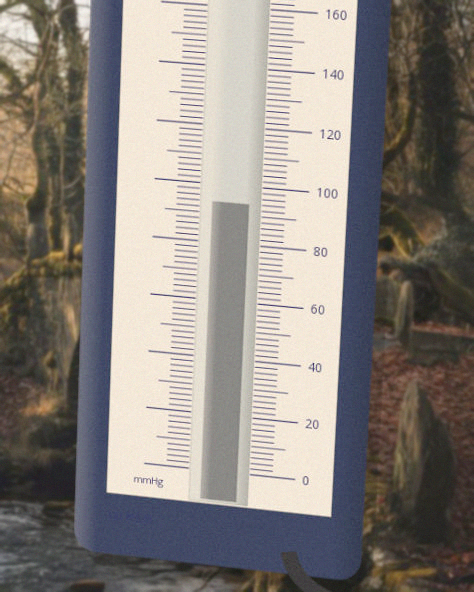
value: 94 (mmHg)
